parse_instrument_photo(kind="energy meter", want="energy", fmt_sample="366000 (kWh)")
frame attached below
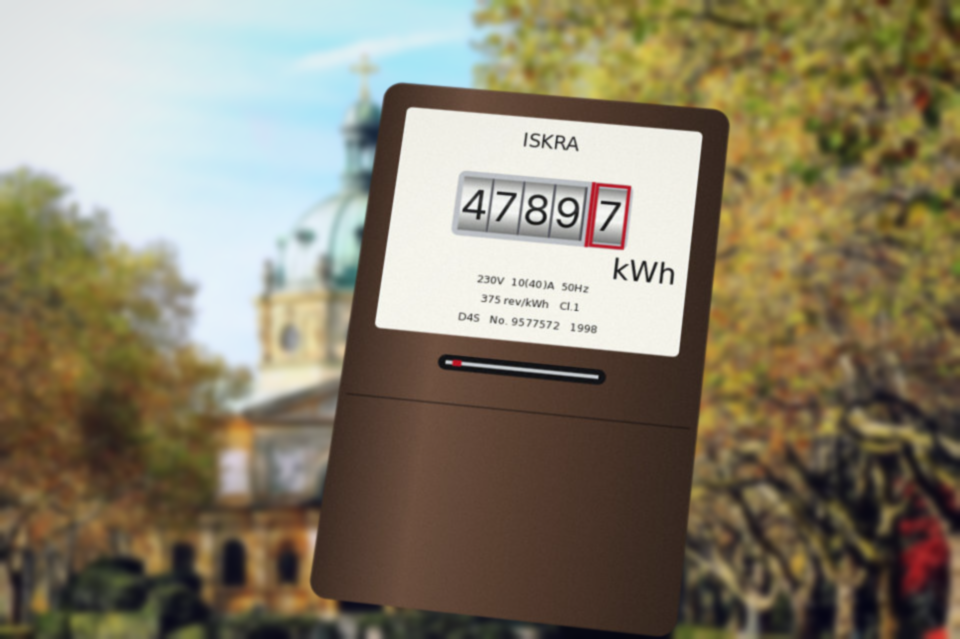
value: 4789.7 (kWh)
